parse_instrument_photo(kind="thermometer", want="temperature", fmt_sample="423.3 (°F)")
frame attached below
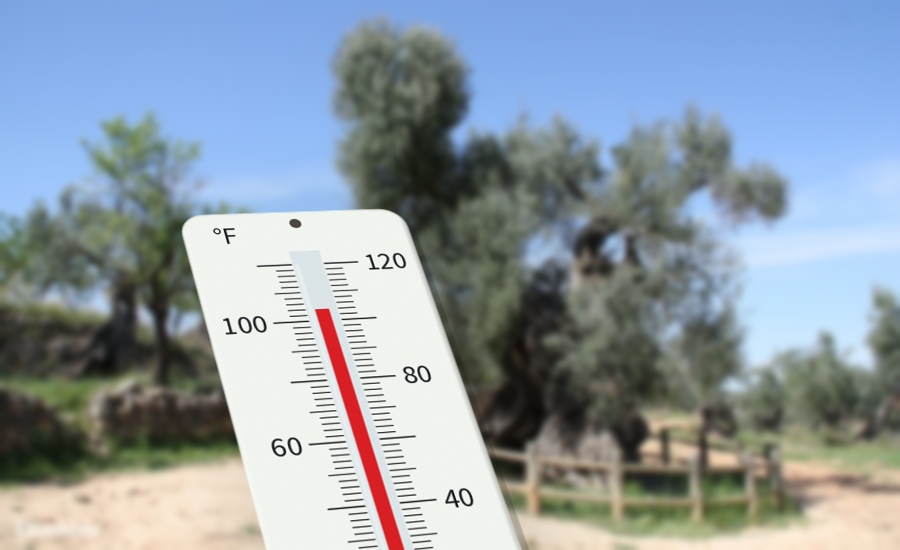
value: 104 (°F)
